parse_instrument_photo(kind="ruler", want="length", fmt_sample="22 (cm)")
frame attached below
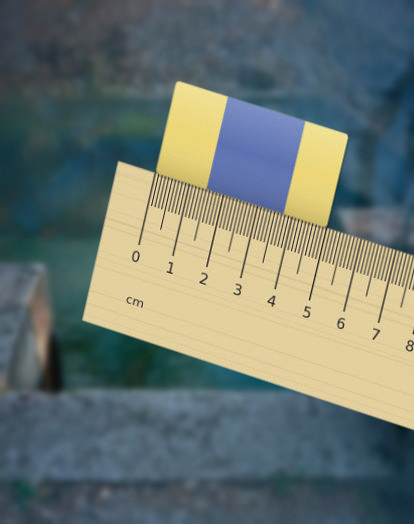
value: 5 (cm)
